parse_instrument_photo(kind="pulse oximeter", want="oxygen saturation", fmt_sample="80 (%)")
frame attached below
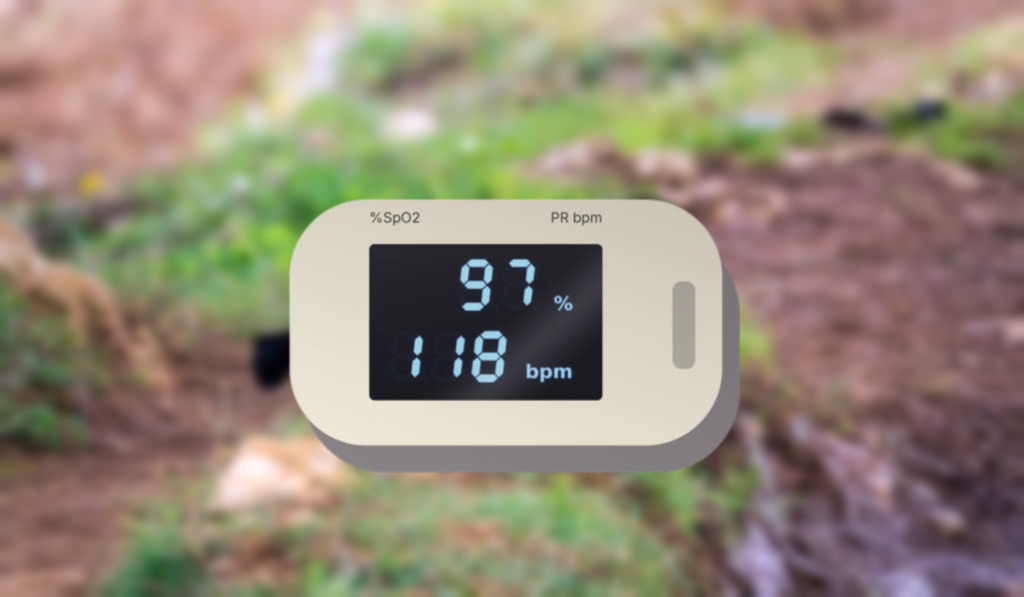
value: 97 (%)
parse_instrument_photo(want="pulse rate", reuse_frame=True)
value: 118 (bpm)
